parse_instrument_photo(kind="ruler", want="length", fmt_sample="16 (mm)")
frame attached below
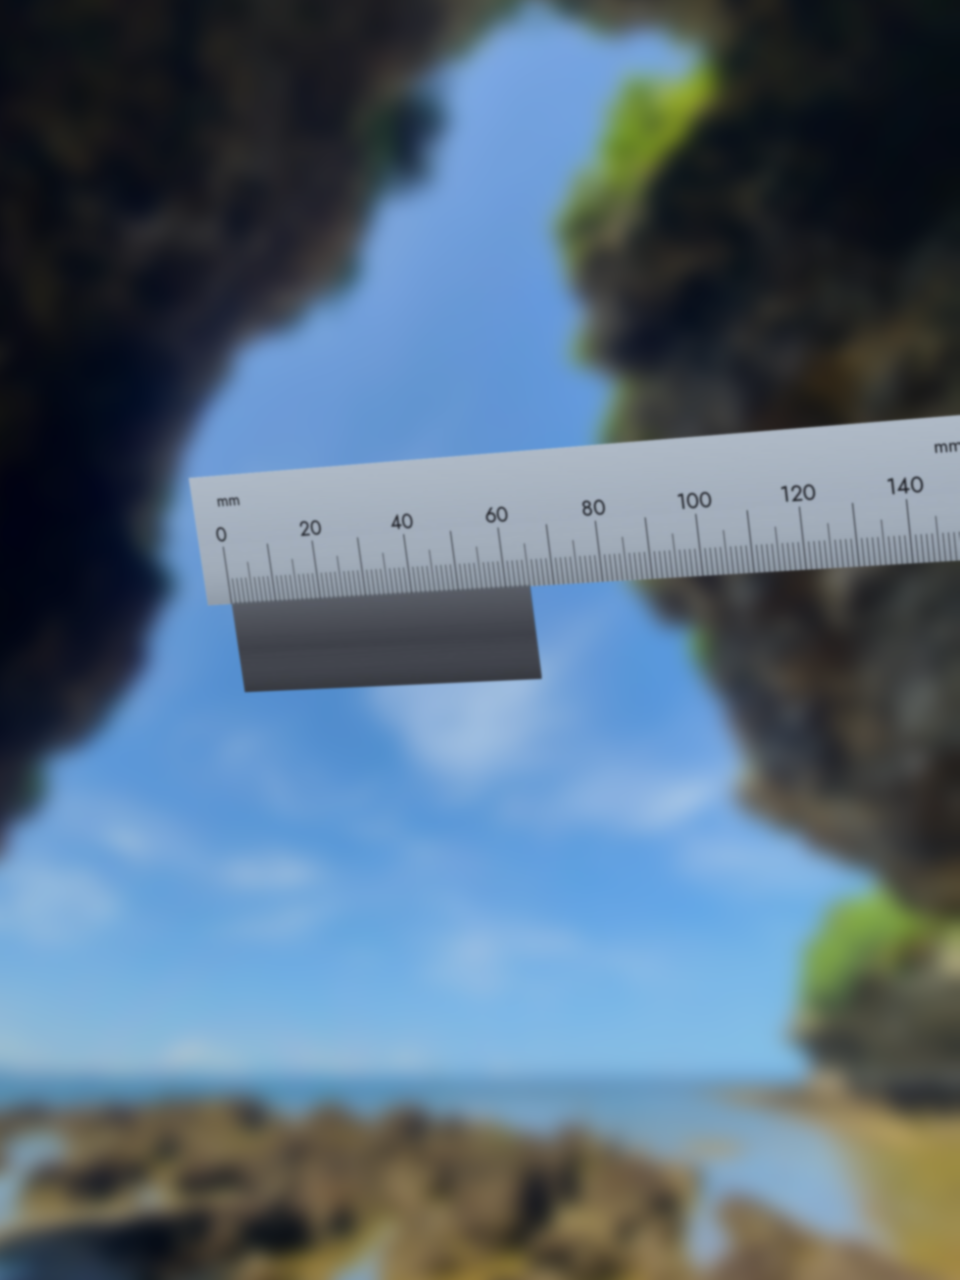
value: 65 (mm)
